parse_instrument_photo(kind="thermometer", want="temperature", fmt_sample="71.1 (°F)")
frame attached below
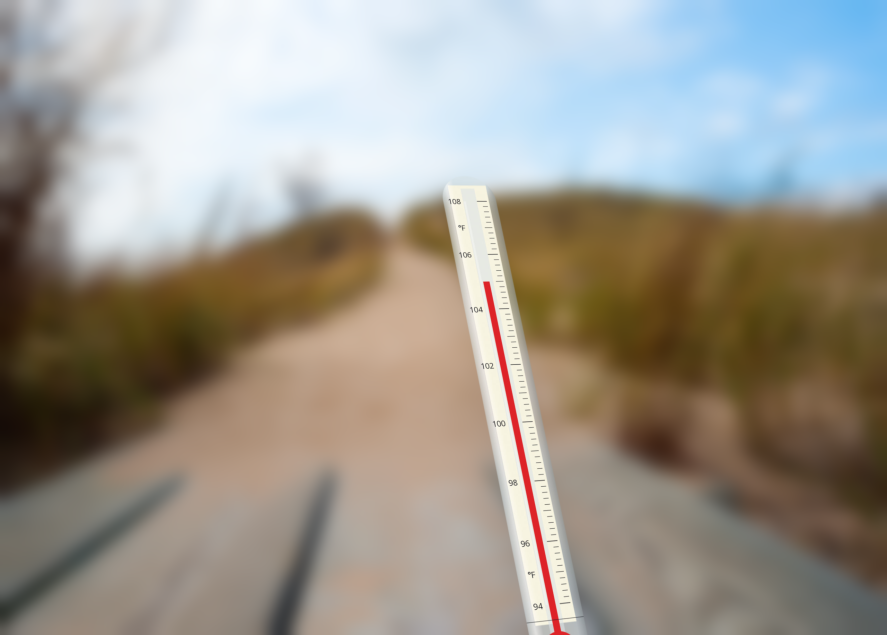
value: 105 (°F)
